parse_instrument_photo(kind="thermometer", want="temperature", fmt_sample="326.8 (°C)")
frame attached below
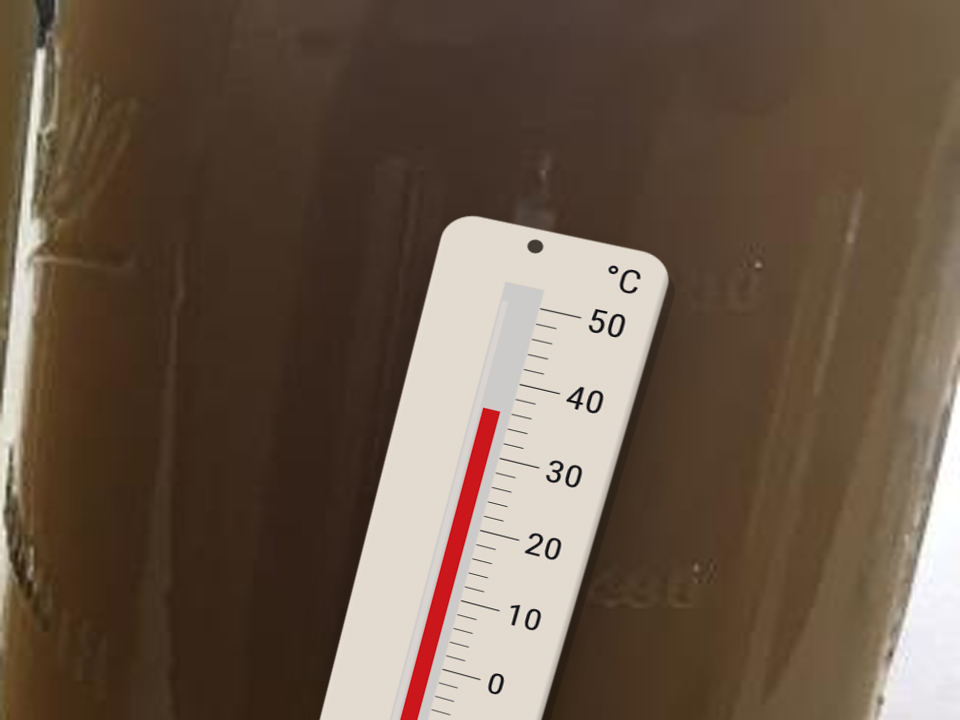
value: 36 (°C)
